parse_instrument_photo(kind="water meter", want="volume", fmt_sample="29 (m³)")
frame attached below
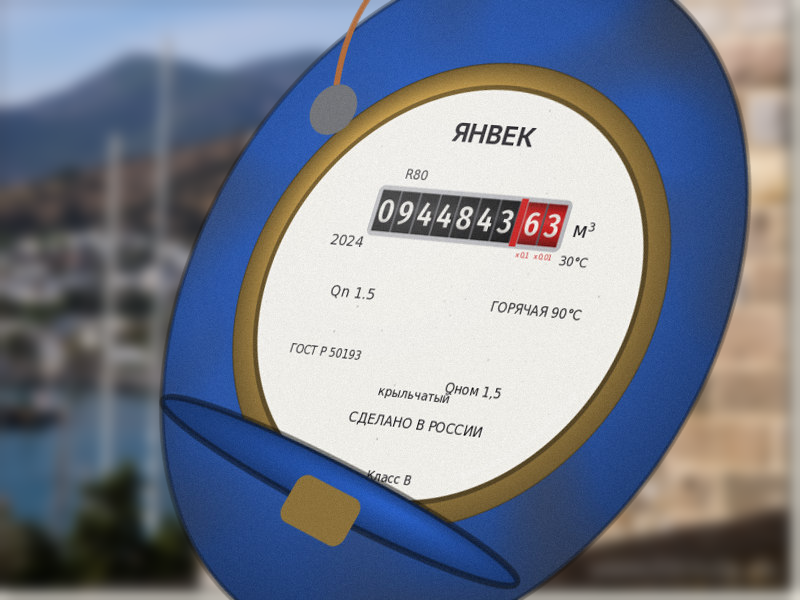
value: 944843.63 (m³)
